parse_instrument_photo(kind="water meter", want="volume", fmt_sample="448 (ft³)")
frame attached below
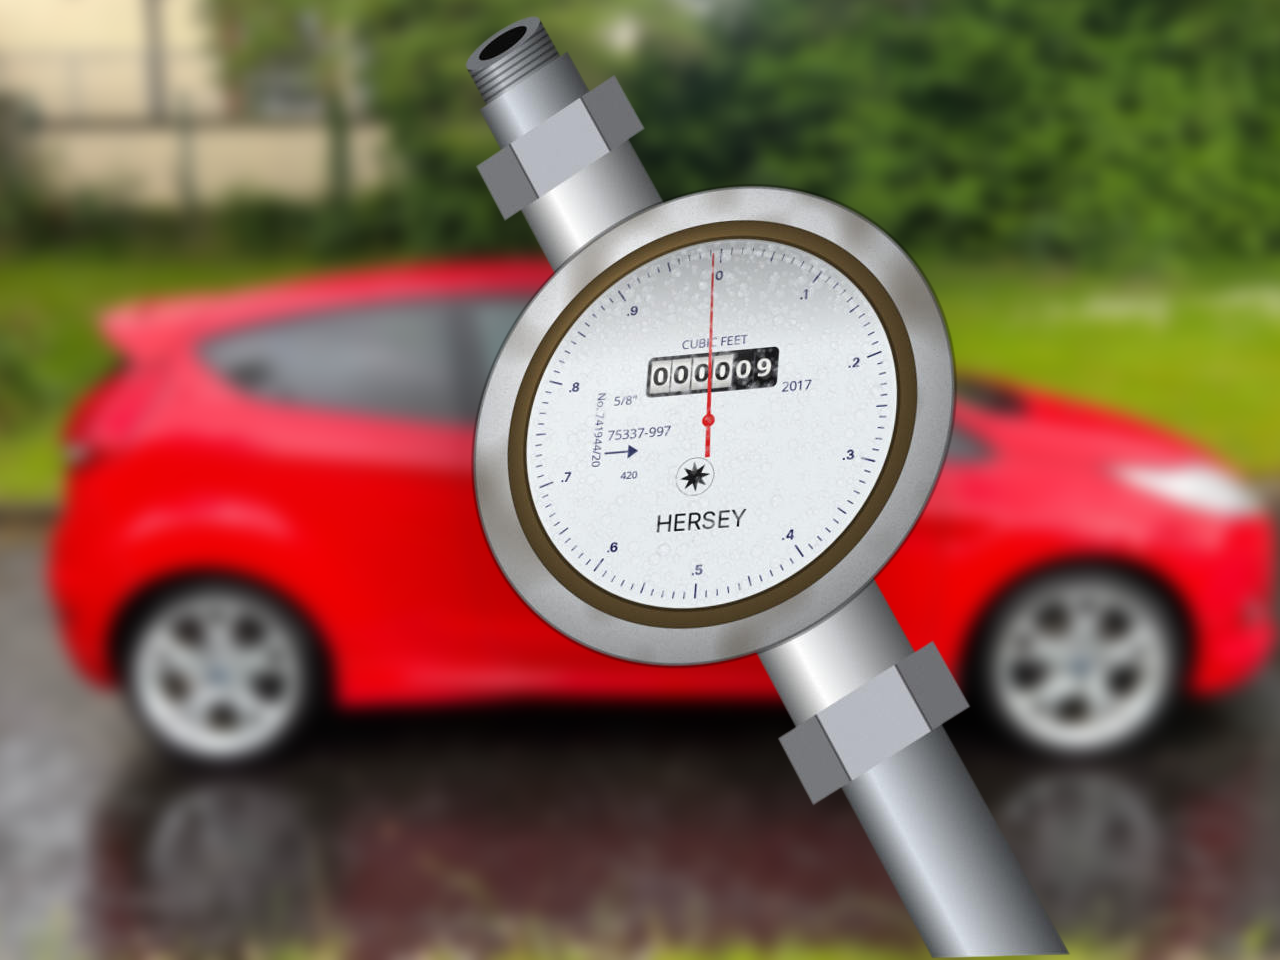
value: 8.99 (ft³)
